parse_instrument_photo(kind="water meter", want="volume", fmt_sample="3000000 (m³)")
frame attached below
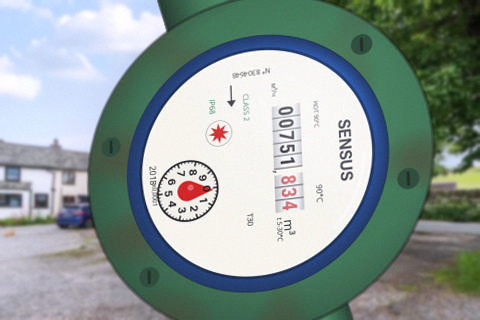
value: 751.8340 (m³)
